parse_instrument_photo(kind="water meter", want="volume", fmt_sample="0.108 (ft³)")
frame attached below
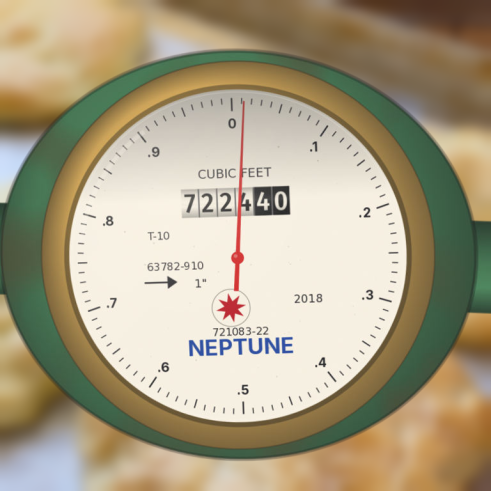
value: 722440.01 (ft³)
